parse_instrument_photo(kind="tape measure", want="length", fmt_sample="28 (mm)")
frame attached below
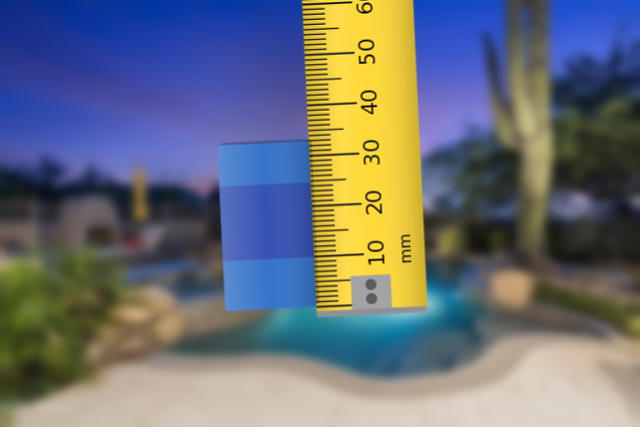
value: 33 (mm)
